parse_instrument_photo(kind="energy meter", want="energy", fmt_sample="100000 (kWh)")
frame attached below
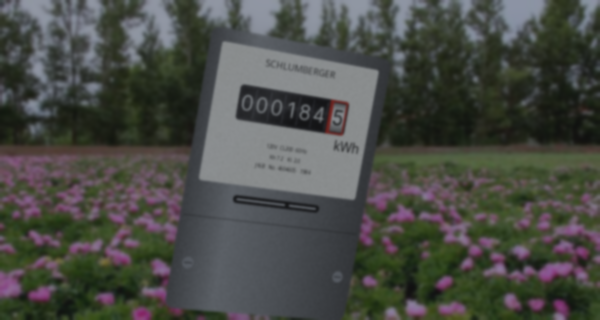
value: 184.5 (kWh)
